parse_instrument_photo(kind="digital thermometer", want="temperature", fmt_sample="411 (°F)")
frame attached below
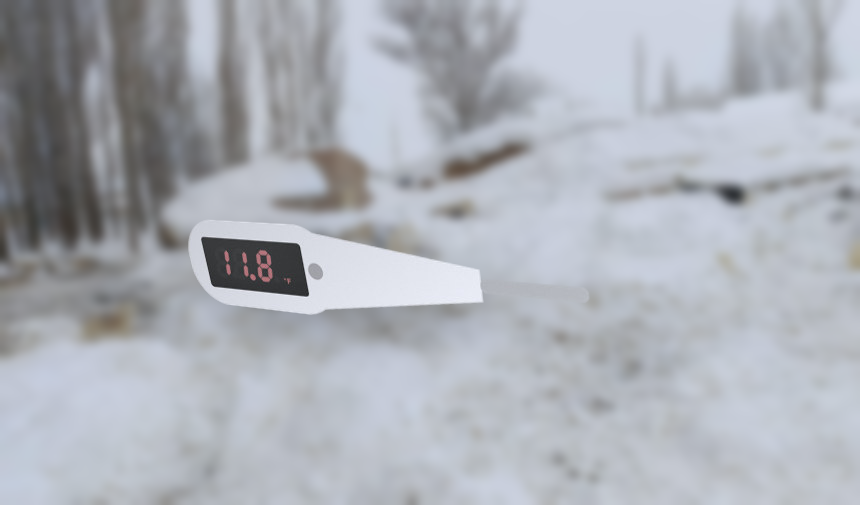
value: 11.8 (°F)
